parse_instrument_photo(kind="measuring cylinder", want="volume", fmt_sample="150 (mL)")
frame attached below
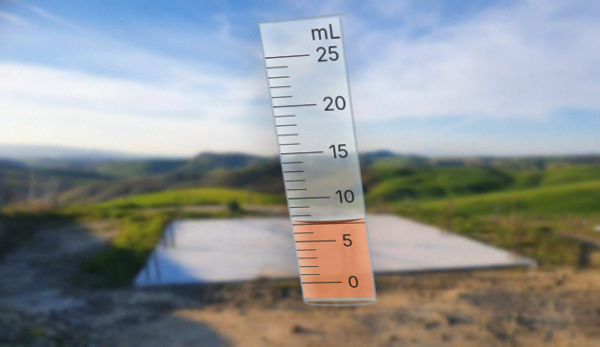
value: 7 (mL)
